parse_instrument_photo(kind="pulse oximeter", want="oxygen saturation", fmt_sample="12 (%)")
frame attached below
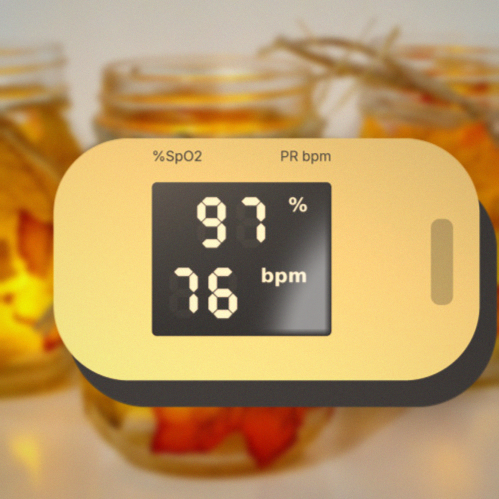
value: 97 (%)
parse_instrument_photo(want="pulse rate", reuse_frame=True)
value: 76 (bpm)
